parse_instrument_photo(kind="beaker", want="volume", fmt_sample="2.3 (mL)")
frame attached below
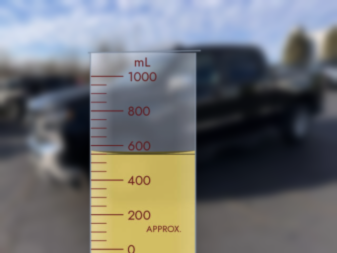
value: 550 (mL)
